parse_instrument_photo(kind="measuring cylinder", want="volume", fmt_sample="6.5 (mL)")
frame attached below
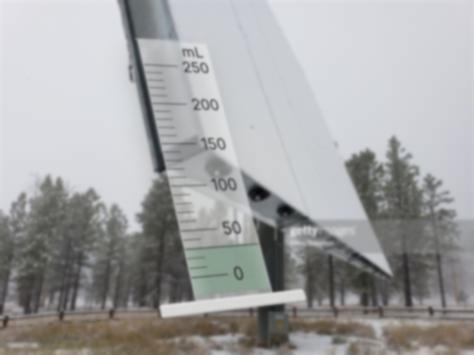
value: 30 (mL)
